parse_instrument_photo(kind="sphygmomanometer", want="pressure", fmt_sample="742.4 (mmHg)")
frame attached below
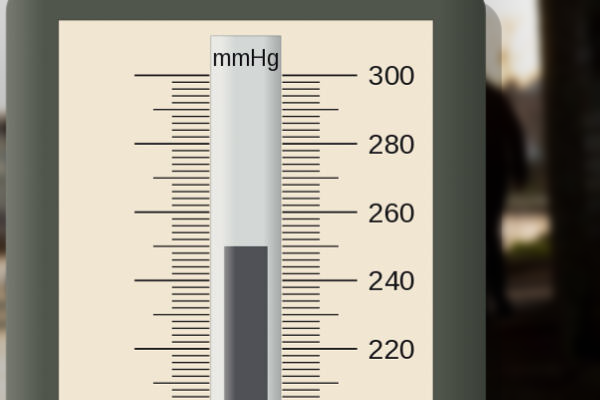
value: 250 (mmHg)
